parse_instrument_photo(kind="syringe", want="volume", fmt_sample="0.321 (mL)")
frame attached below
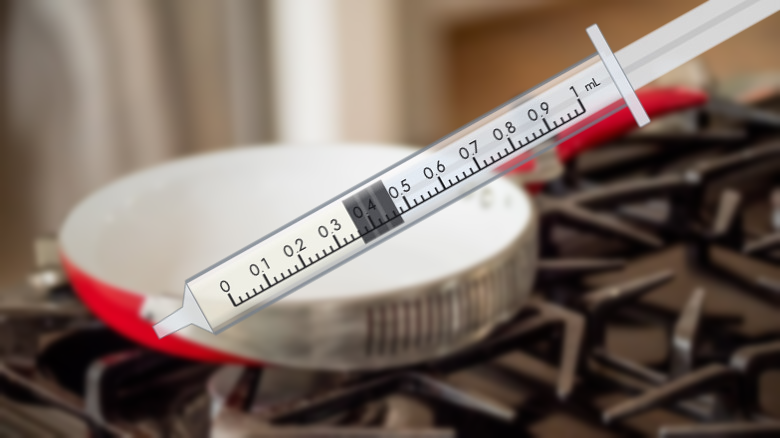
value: 0.36 (mL)
